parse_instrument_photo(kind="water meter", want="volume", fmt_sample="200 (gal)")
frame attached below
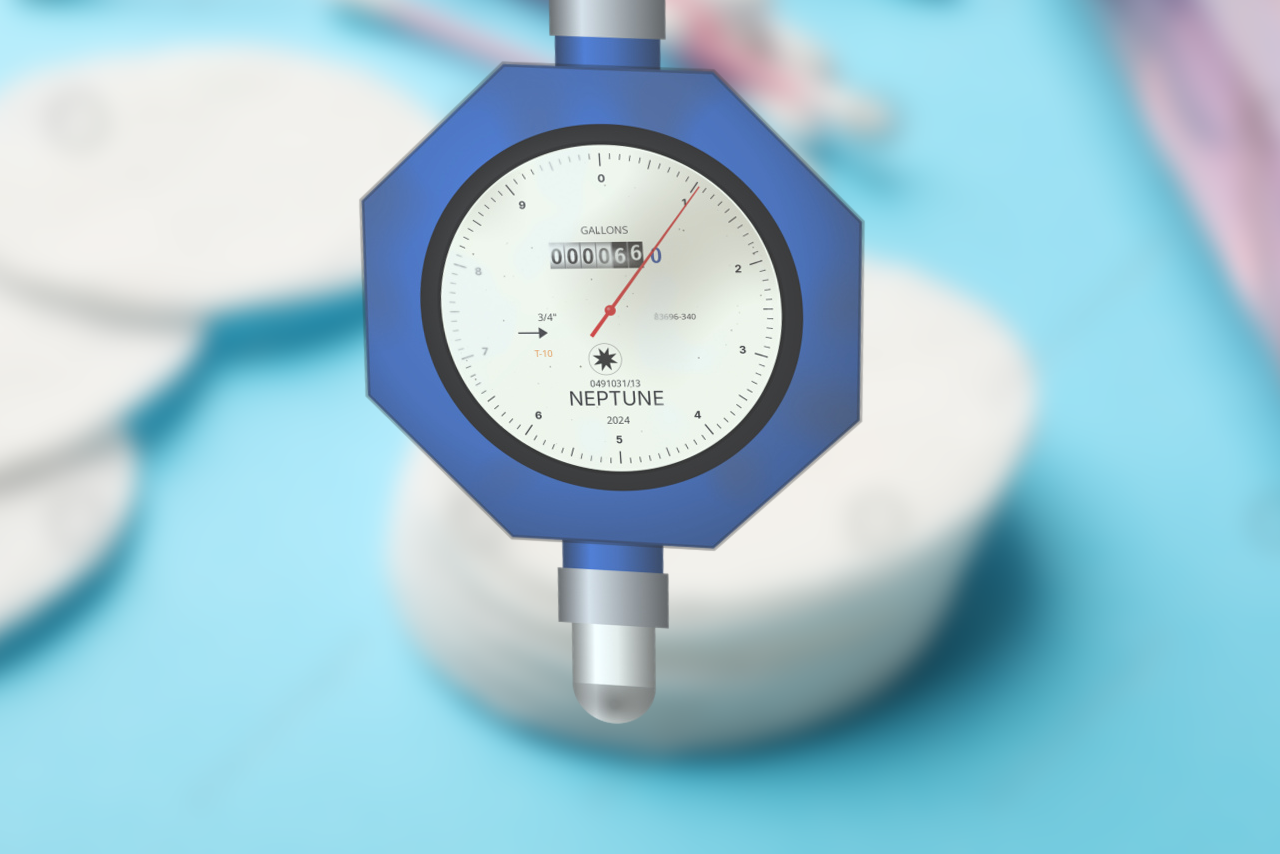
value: 661.0 (gal)
